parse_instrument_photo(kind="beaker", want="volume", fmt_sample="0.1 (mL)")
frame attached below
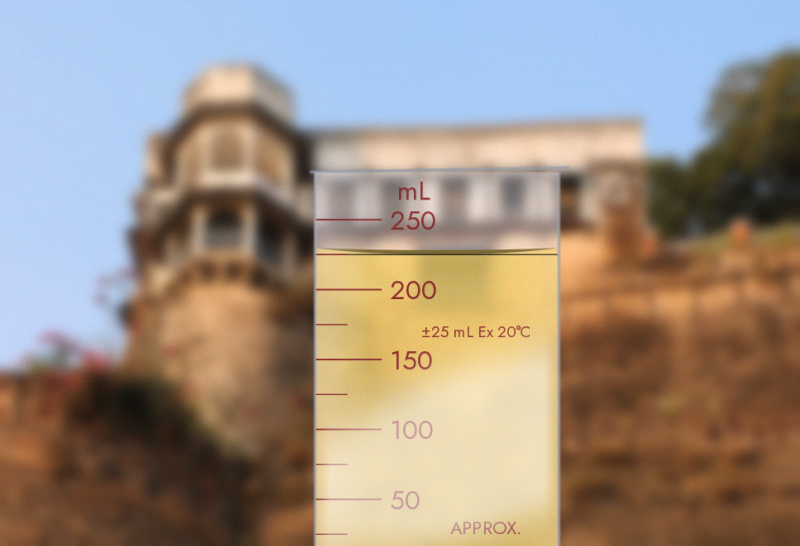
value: 225 (mL)
